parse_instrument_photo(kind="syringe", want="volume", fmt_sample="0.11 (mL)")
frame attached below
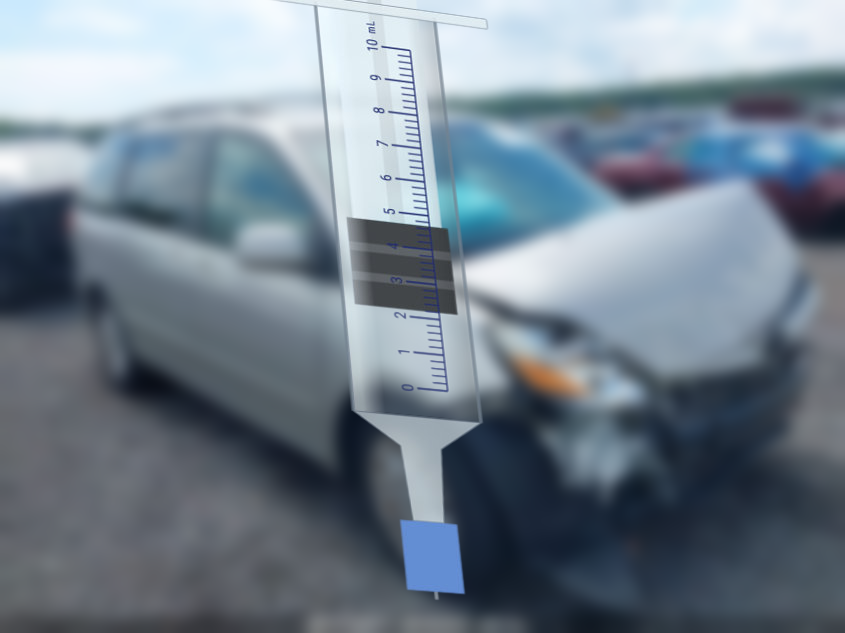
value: 2.2 (mL)
